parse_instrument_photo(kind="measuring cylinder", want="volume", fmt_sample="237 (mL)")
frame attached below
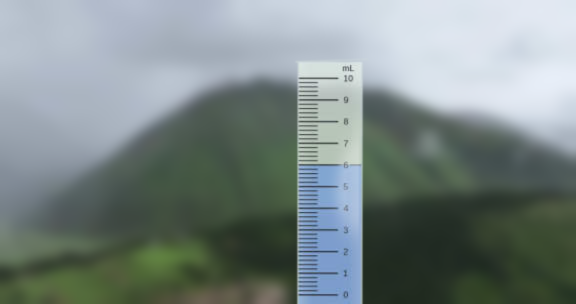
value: 6 (mL)
